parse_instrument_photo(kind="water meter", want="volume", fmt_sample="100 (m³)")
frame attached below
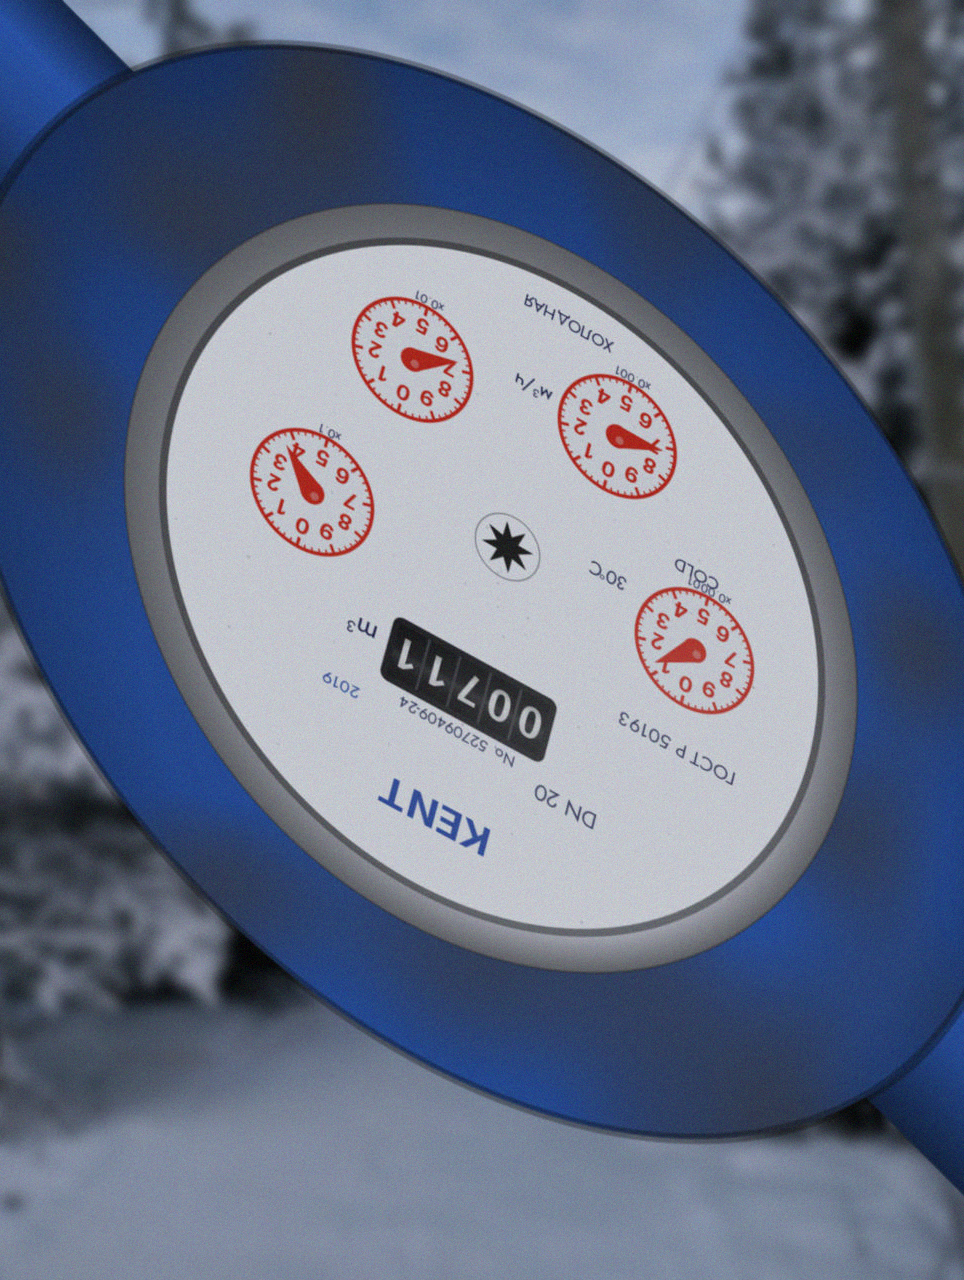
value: 711.3671 (m³)
